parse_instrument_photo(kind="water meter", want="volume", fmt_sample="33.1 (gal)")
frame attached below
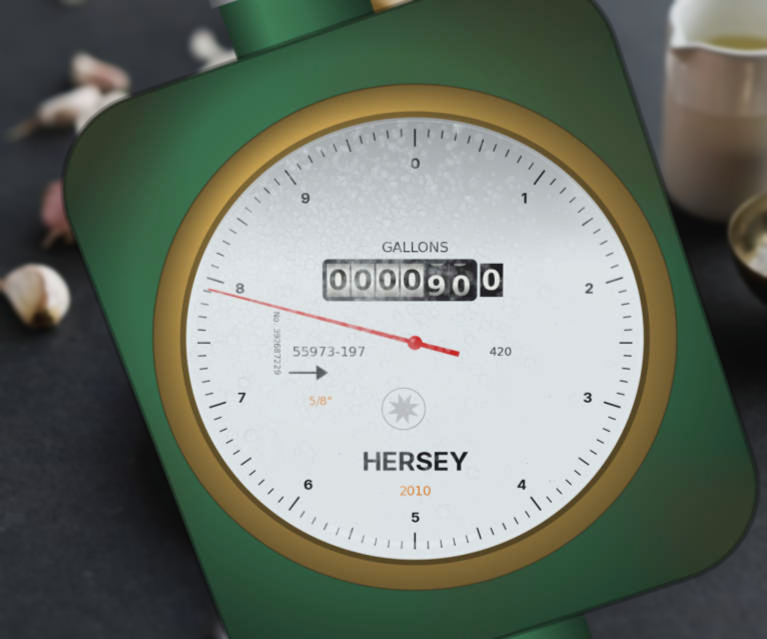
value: 897.9 (gal)
